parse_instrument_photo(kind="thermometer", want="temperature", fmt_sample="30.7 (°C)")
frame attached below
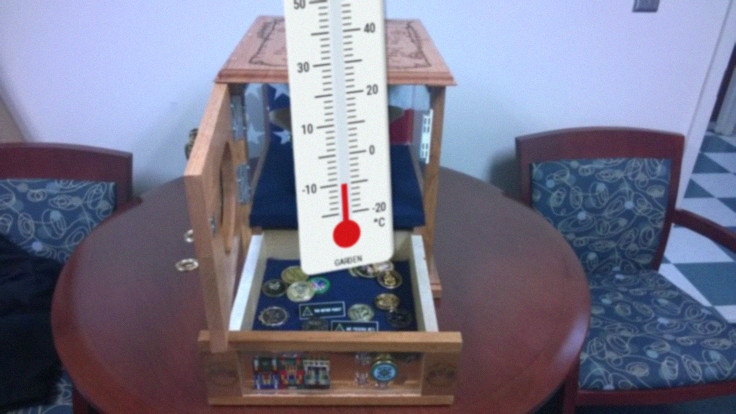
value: -10 (°C)
